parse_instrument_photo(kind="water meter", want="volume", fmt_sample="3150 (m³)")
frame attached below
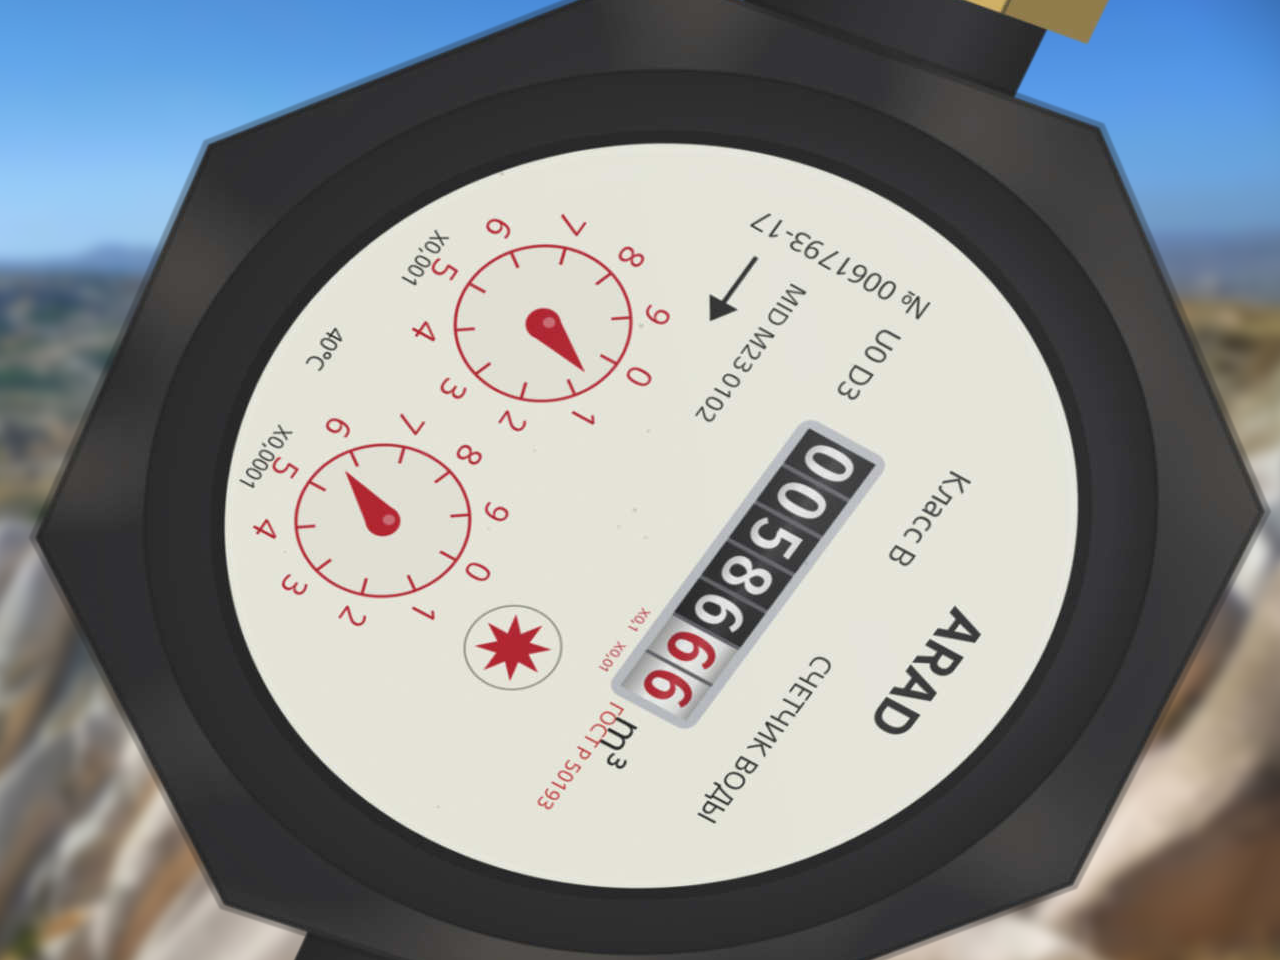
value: 586.6605 (m³)
